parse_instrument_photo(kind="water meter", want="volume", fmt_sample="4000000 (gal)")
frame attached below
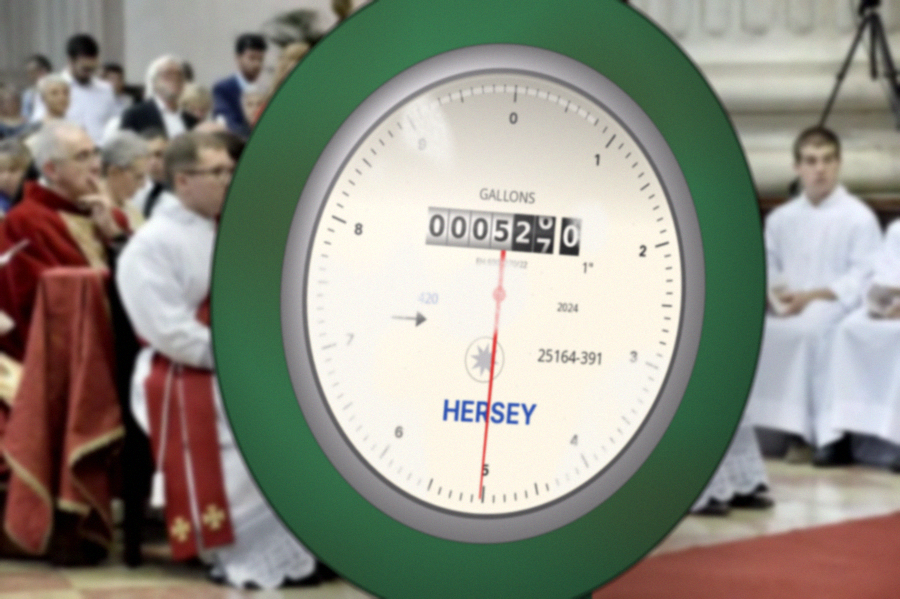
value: 5265.0 (gal)
